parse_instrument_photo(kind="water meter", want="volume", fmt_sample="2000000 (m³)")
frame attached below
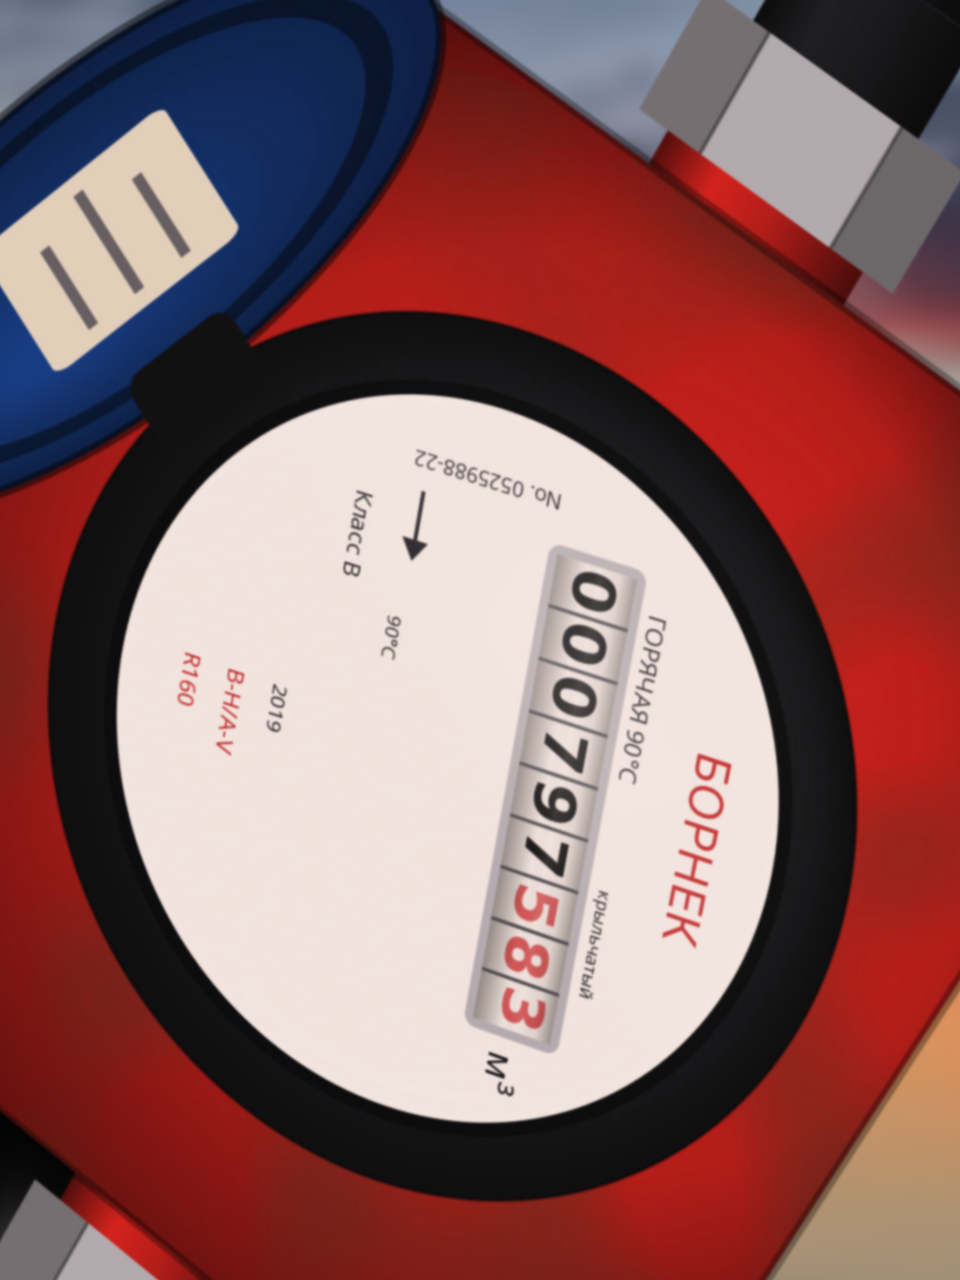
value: 797.583 (m³)
